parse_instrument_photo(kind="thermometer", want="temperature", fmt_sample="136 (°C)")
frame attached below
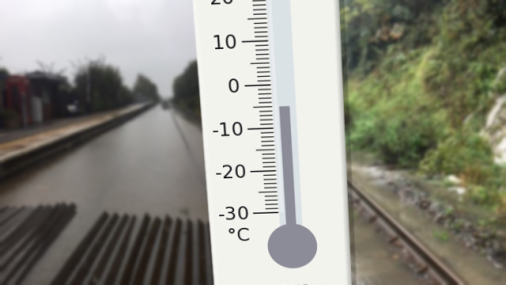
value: -5 (°C)
